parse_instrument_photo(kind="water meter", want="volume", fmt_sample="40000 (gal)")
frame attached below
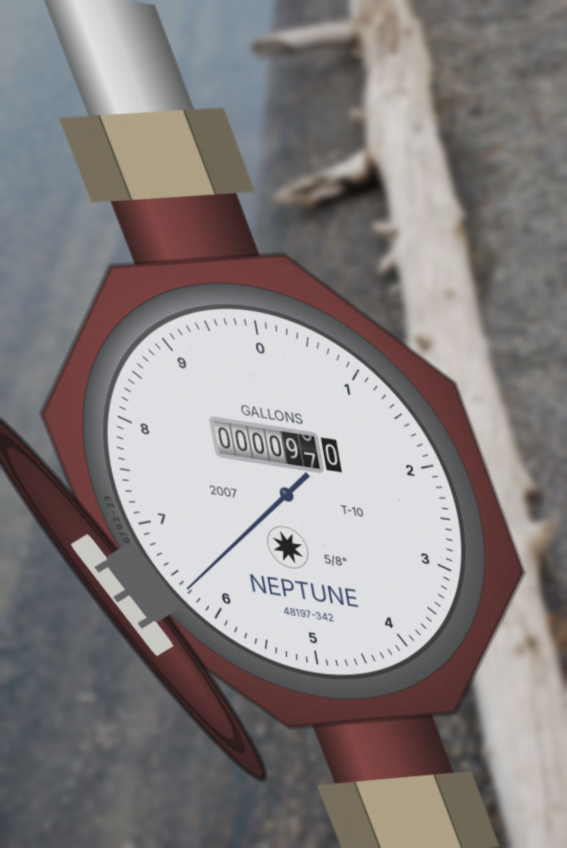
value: 966.3 (gal)
